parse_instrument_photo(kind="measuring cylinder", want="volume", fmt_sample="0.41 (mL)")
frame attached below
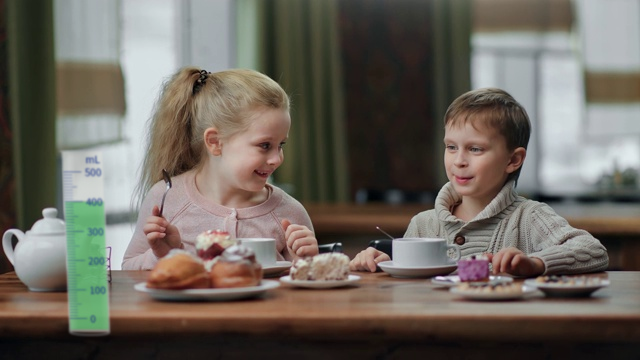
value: 400 (mL)
